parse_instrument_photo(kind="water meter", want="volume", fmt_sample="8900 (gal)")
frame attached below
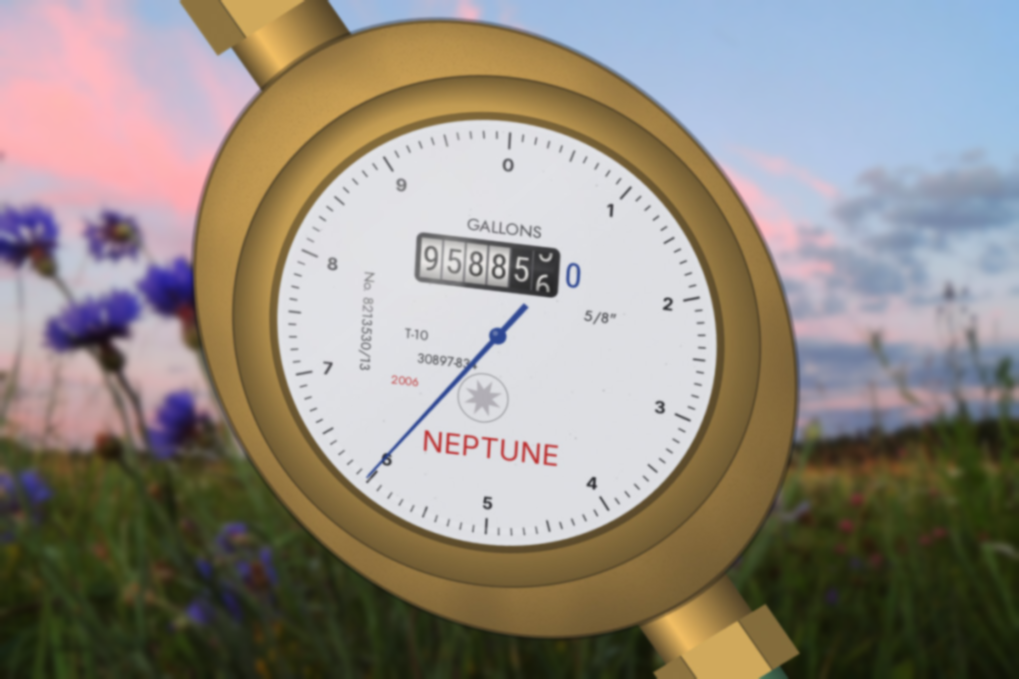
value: 9588556.0 (gal)
